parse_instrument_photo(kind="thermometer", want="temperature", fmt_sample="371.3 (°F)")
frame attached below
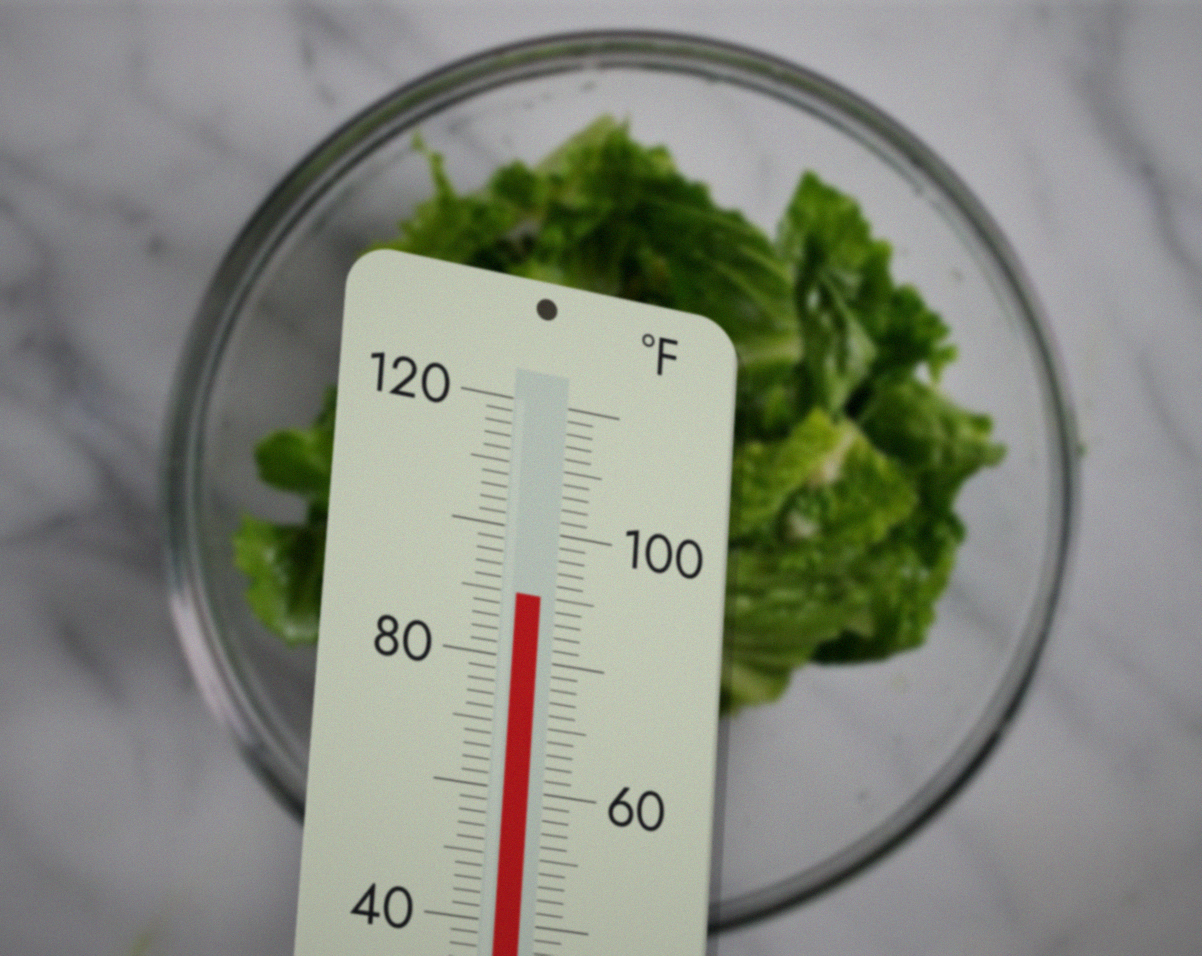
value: 90 (°F)
